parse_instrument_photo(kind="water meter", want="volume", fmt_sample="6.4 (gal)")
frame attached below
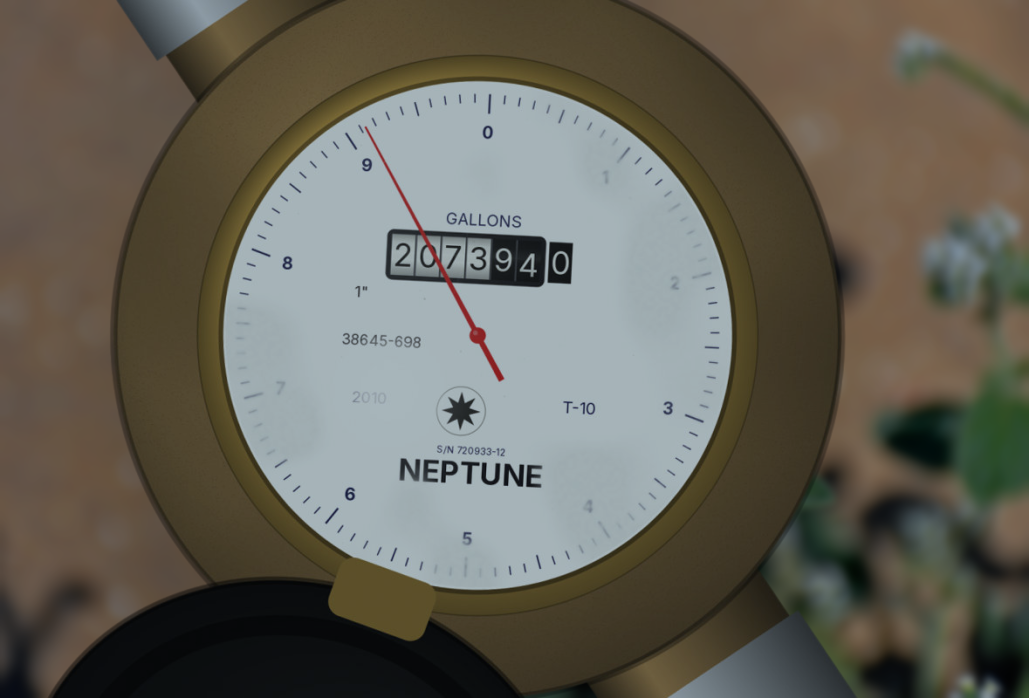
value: 2073939.1 (gal)
